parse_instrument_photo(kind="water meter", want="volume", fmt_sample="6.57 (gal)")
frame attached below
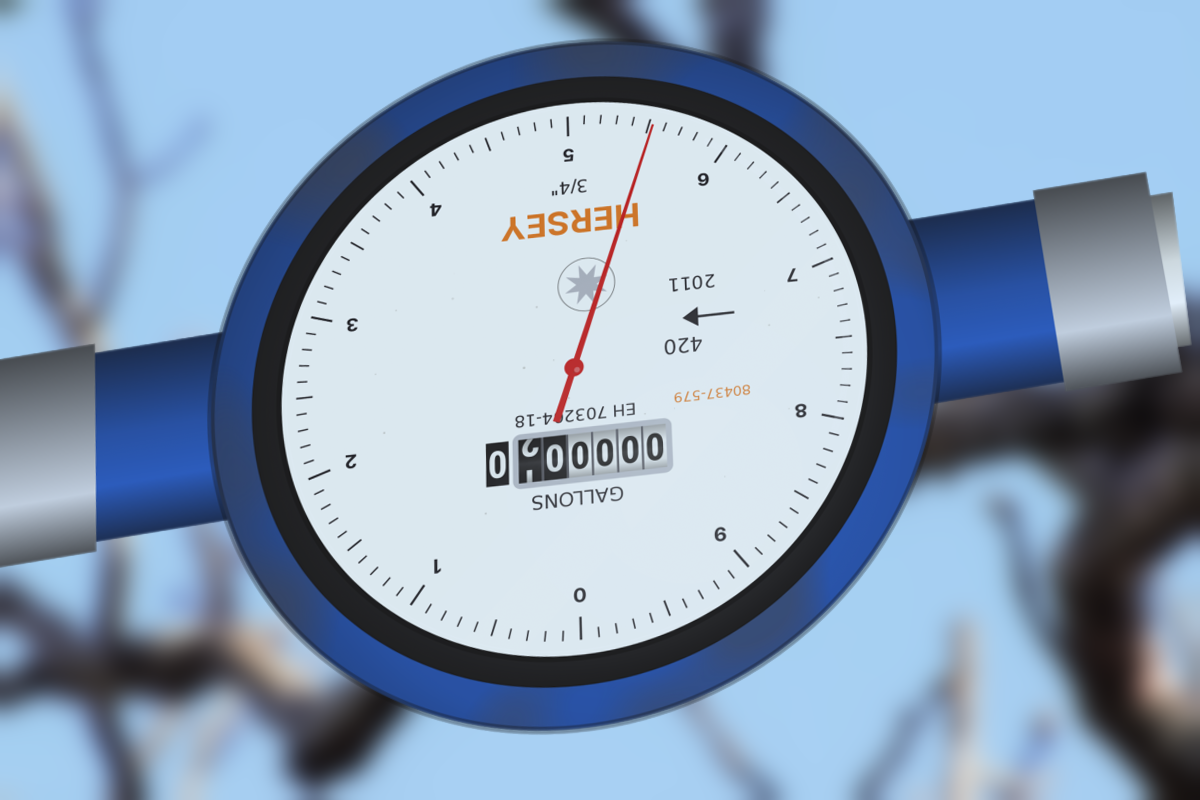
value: 15.5 (gal)
